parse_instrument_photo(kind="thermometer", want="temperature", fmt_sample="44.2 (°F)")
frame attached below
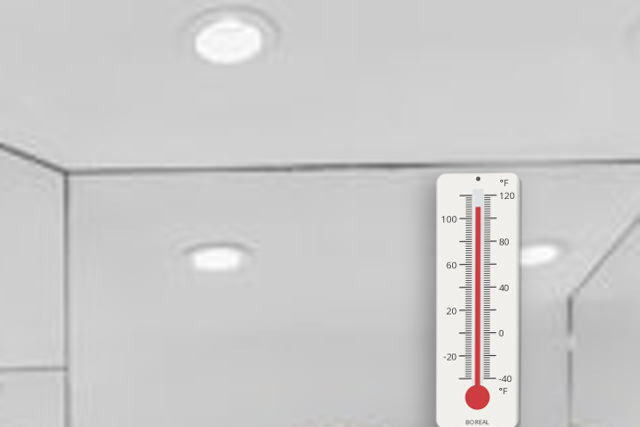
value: 110 (°F)
